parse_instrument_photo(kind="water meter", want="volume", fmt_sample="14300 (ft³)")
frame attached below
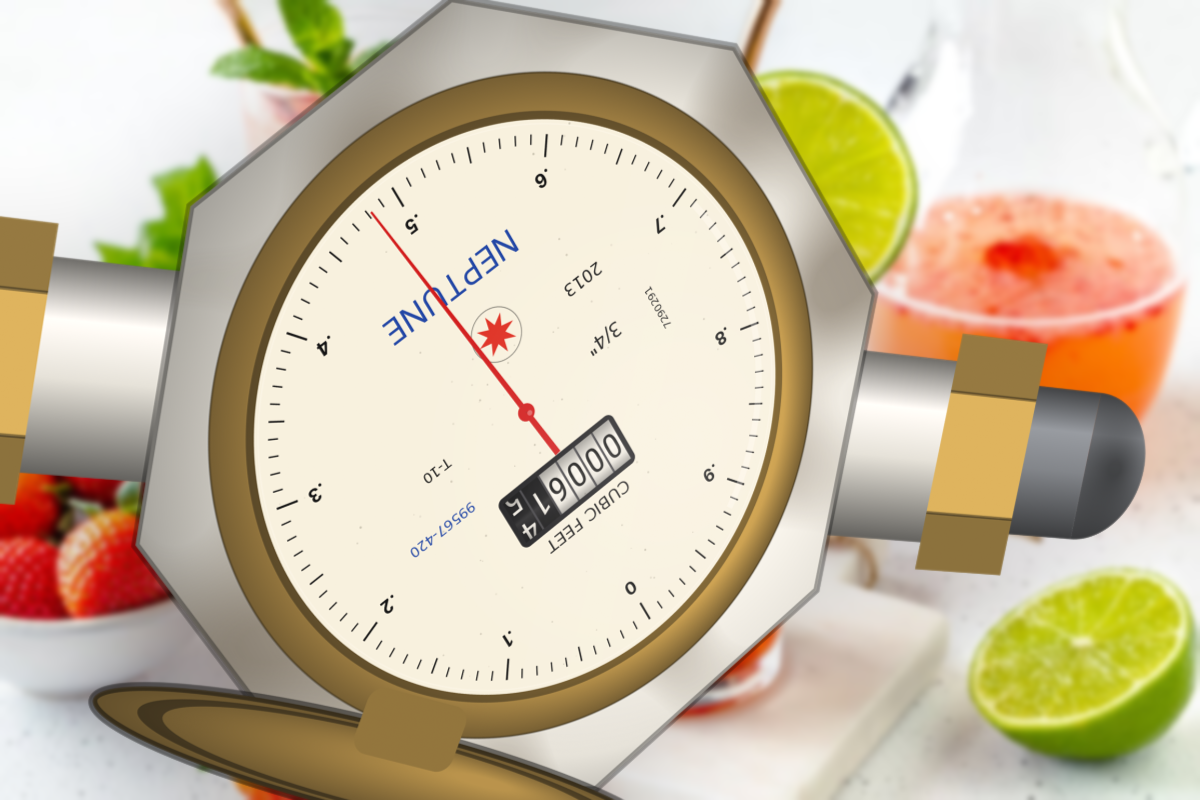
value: 614.48 (ft³)
